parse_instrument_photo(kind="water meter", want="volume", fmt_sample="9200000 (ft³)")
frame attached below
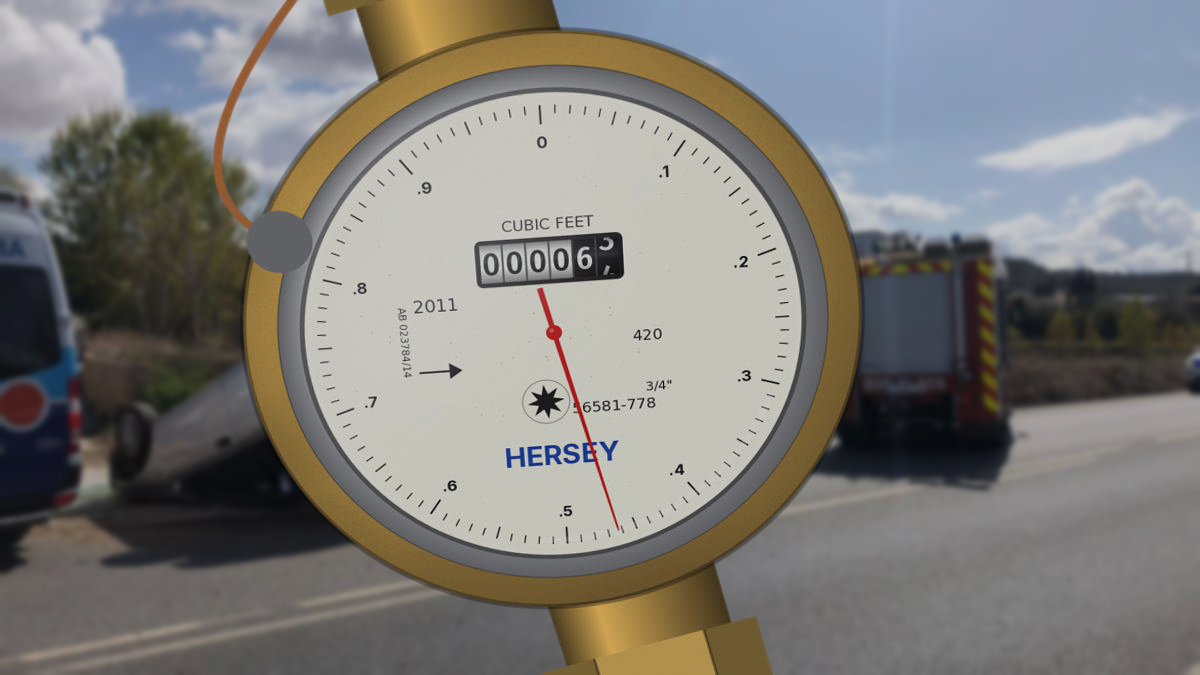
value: 63.46 (ft³)
